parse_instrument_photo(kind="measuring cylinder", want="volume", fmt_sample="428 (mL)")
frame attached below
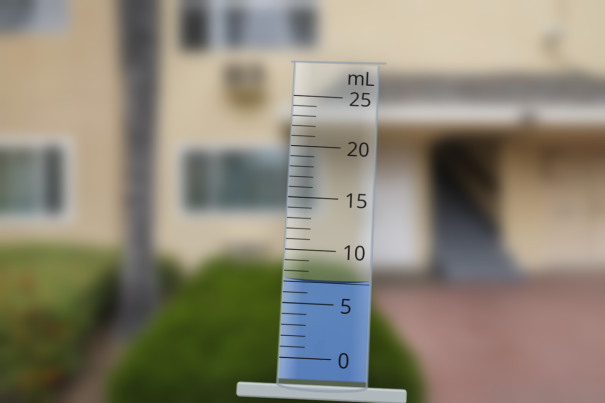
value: 7 (mL)
